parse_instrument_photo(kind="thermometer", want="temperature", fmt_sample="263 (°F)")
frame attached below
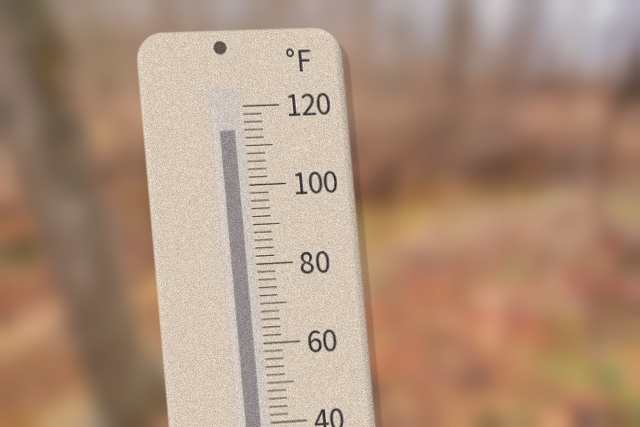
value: 114 (°F)
